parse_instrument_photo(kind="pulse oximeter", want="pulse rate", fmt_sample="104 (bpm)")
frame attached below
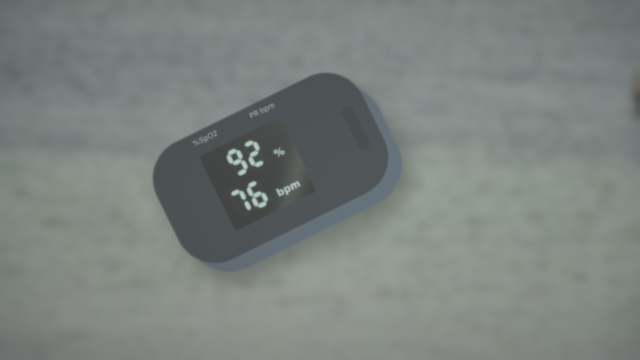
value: 76 (bpm)
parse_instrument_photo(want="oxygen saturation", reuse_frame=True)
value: 92 (%)
